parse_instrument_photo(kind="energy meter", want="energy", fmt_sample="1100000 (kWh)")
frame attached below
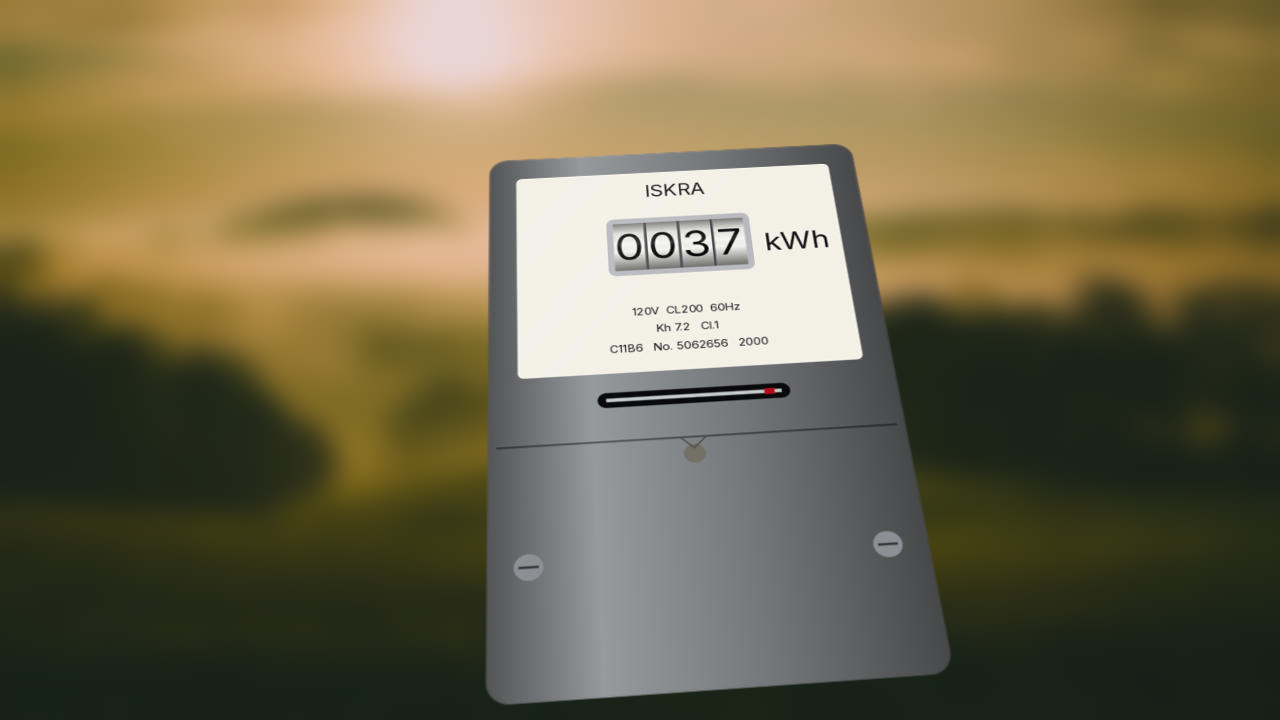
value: 37 (kWh)
